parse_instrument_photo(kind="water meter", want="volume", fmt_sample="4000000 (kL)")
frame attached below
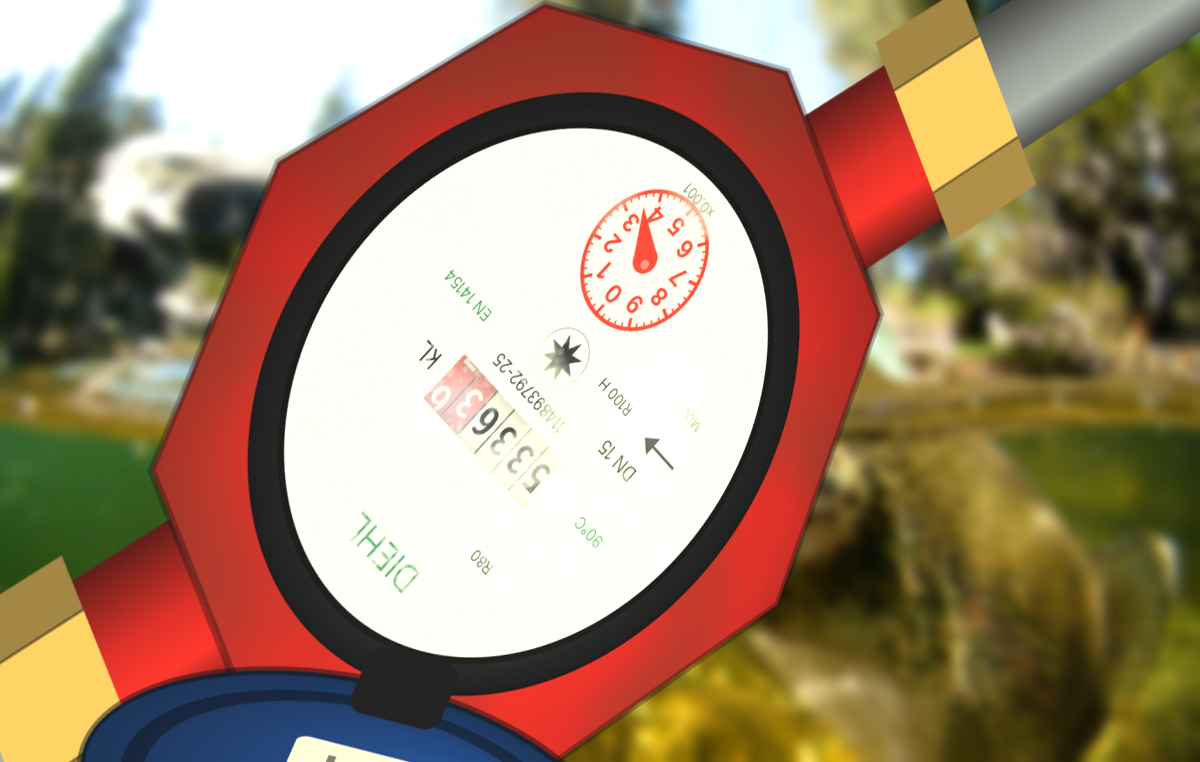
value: 5336.363 (kL)
